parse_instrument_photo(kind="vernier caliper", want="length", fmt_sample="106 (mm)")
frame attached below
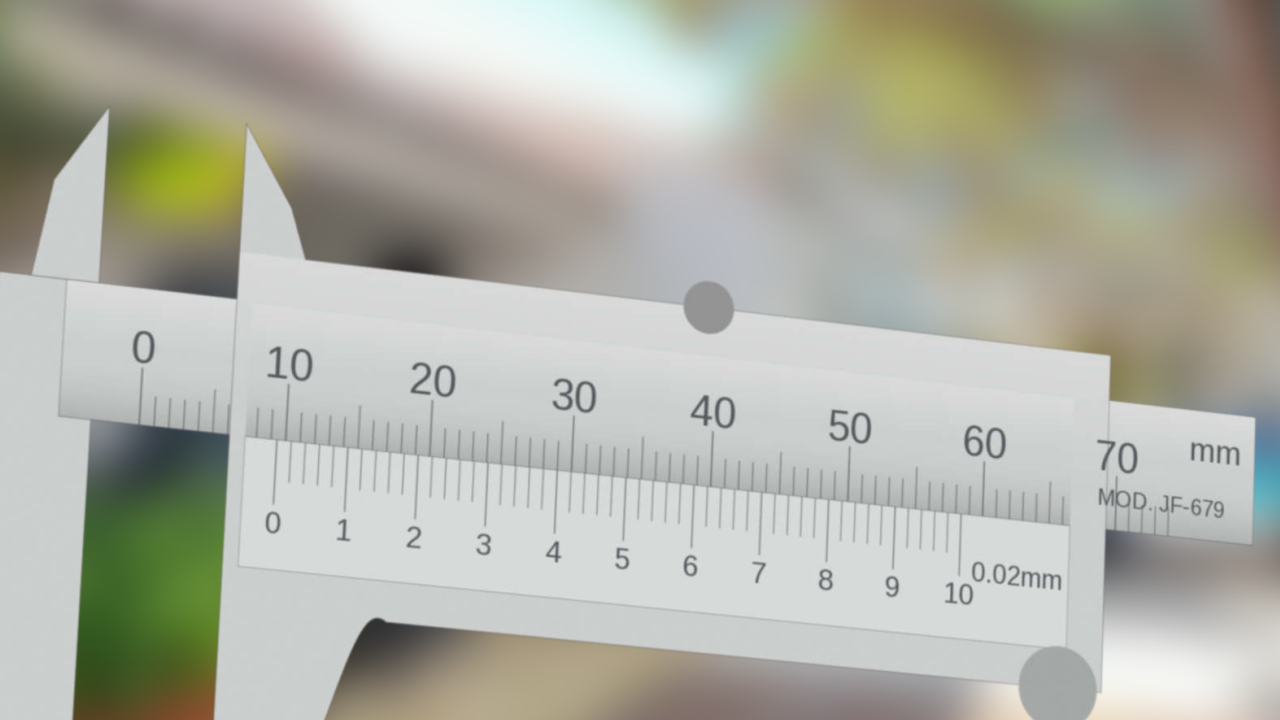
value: 9.4 (mm)
